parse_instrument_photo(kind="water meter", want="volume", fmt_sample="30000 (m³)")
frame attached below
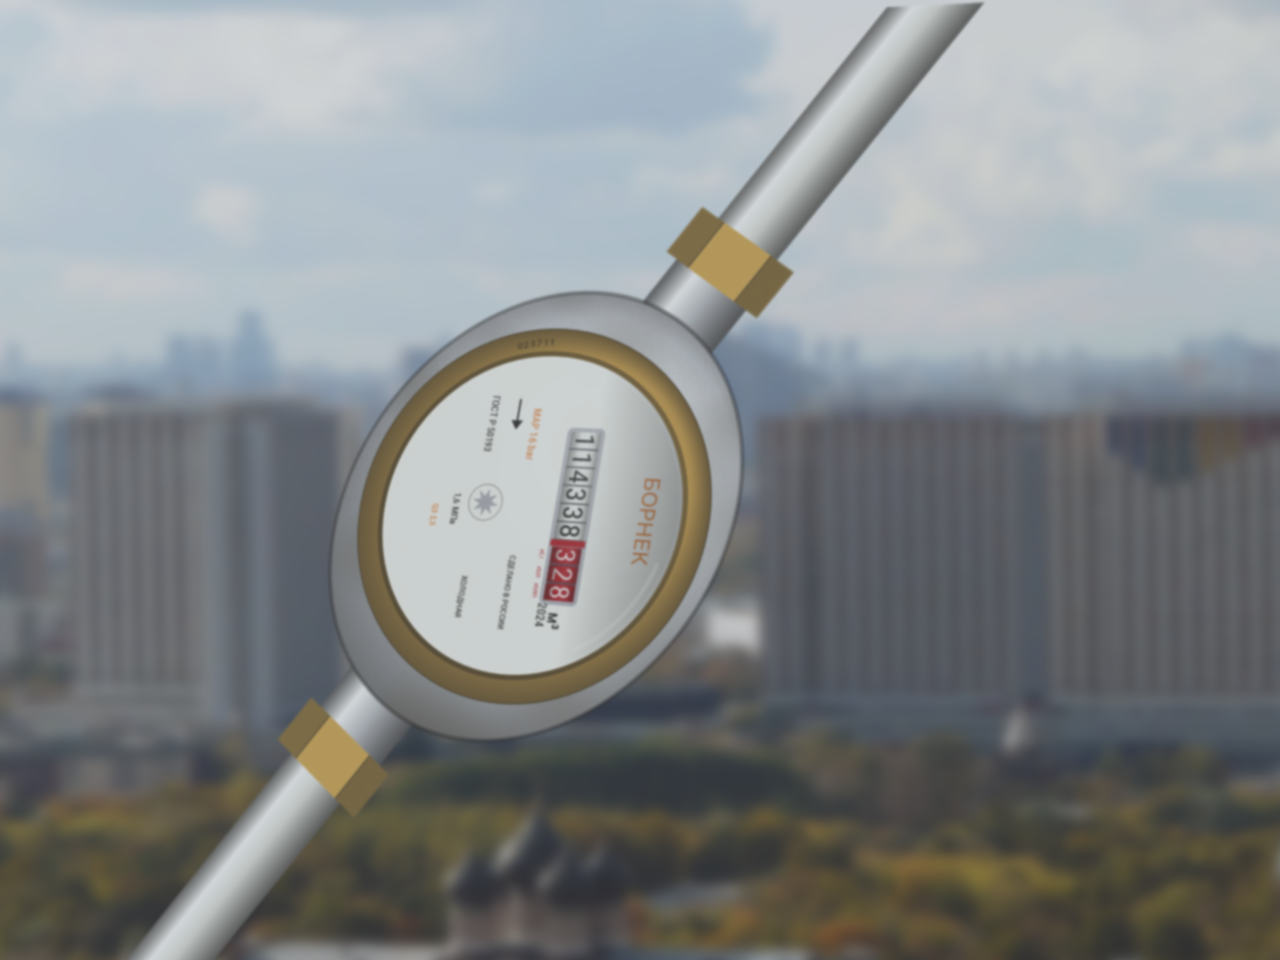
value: 114338.328 (m³)
